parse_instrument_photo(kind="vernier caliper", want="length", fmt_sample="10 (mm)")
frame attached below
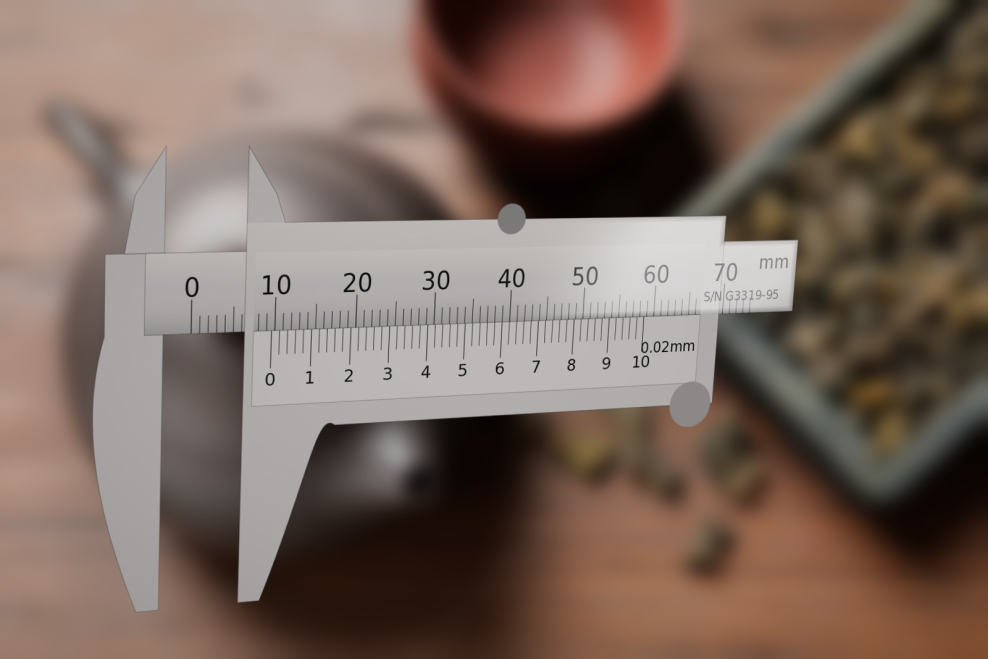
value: 9.6 (mm)
